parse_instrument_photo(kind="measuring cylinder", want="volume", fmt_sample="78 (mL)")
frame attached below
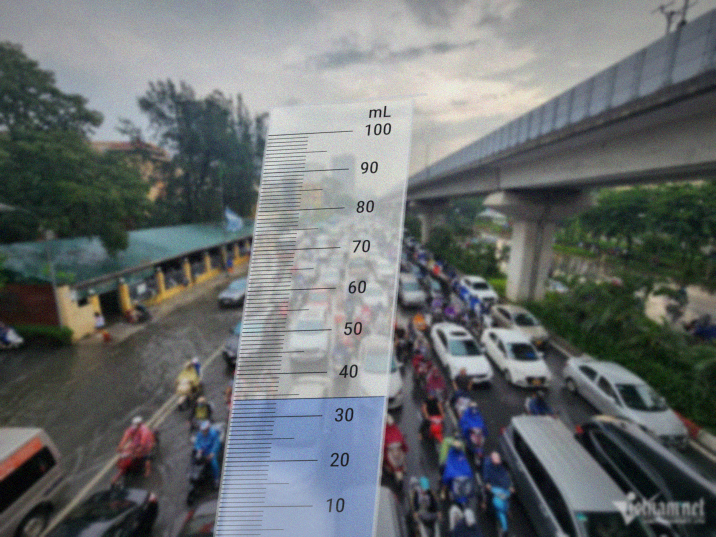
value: 34 (mL)
